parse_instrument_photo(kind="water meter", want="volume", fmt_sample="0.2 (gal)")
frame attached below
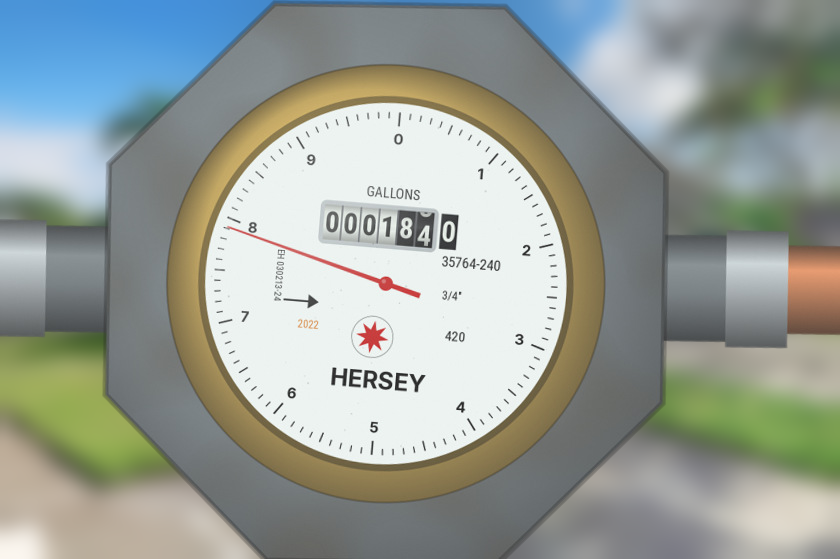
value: 1837.9 (gal)
